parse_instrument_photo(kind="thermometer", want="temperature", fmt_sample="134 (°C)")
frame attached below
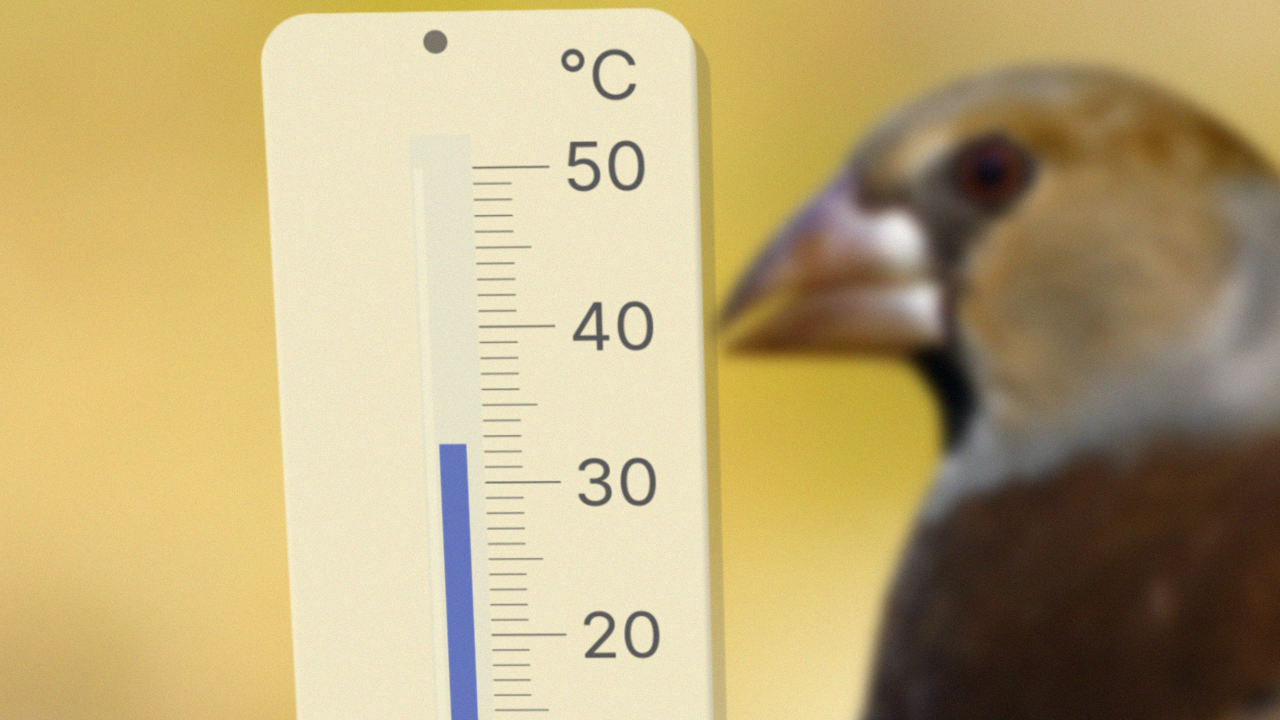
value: 32.5 (°C)
